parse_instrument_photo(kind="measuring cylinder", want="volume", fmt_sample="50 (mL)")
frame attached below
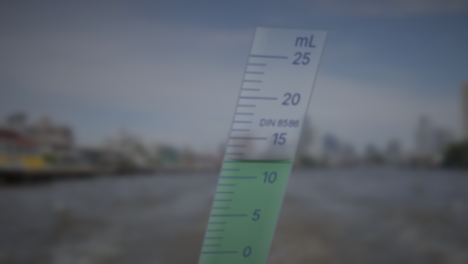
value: 12 (mL)
